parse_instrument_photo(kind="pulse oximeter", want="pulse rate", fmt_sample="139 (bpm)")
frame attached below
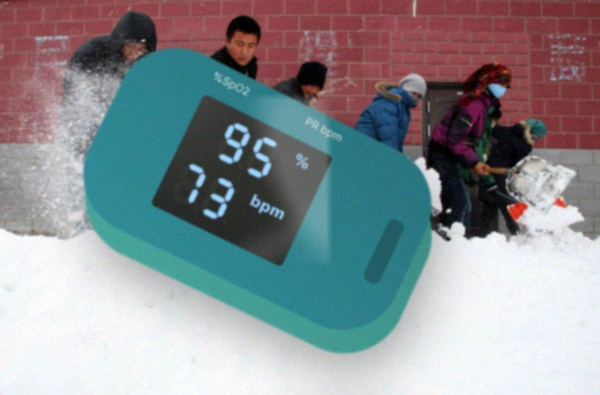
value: 73 (bpm)
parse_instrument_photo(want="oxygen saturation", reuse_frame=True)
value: 95 (%)
